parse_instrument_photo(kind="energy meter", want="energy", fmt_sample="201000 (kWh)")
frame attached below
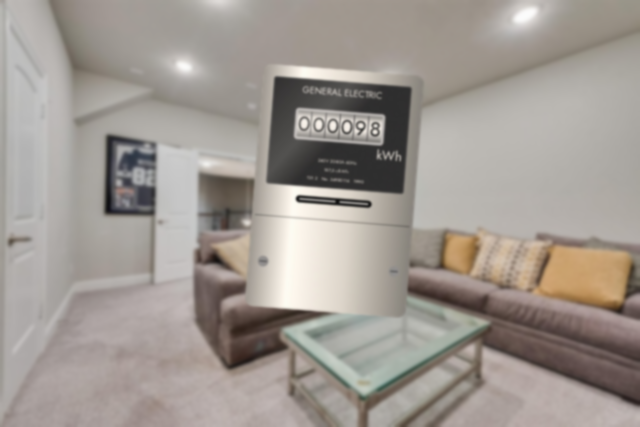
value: 98 (kWh)
